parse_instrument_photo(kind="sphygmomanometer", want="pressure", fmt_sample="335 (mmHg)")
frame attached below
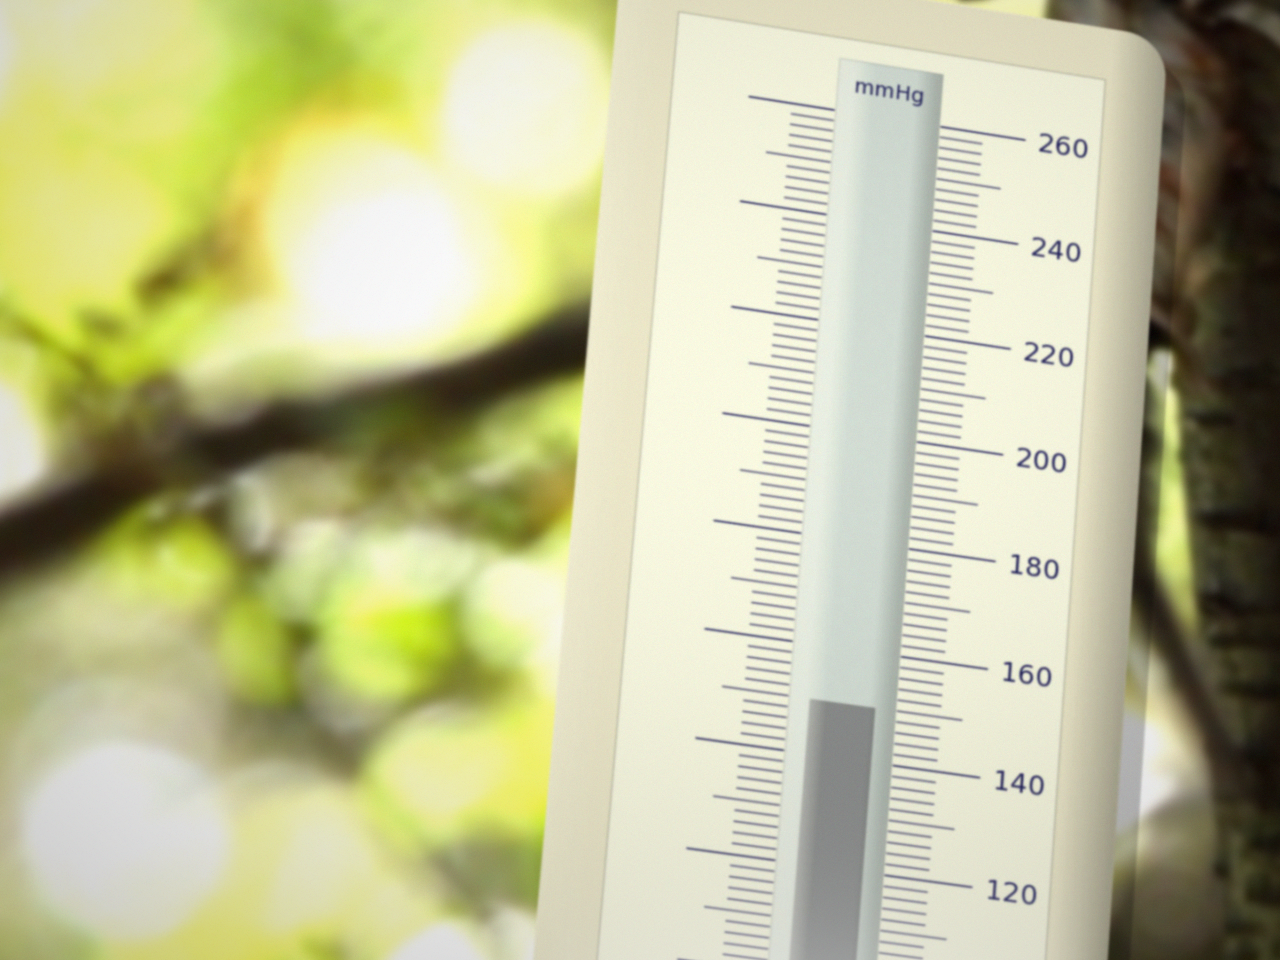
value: 150 (mmHg)
